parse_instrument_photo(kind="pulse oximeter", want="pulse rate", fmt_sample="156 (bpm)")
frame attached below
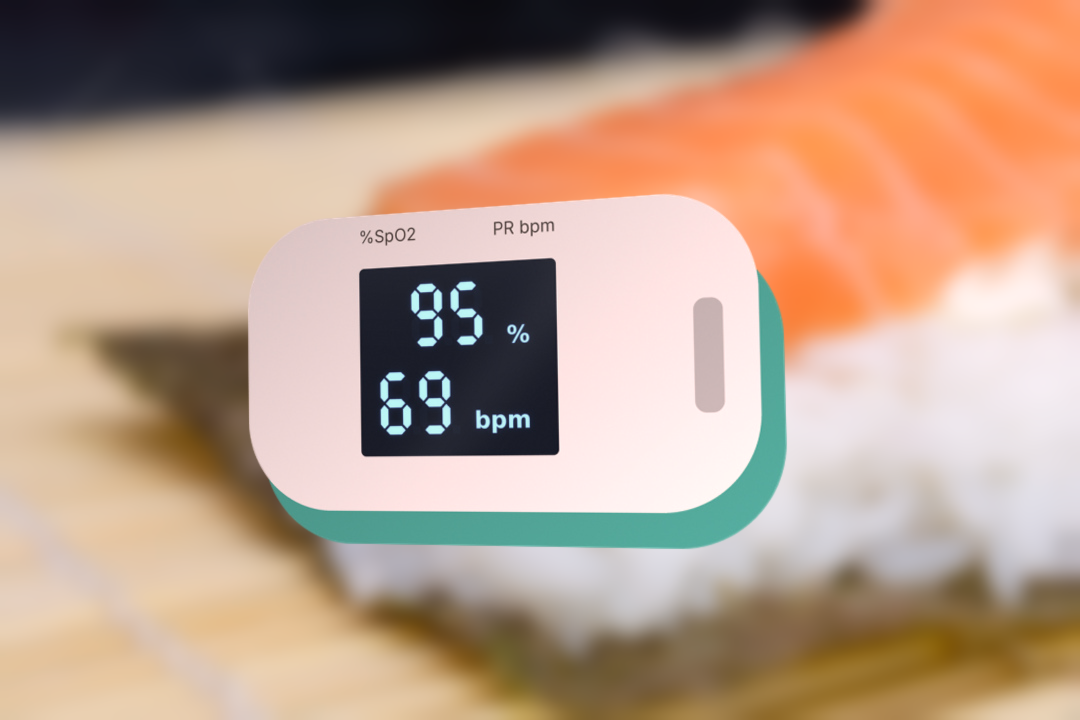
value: 69 (bpm)
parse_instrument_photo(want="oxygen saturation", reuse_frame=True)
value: 95 (%)
